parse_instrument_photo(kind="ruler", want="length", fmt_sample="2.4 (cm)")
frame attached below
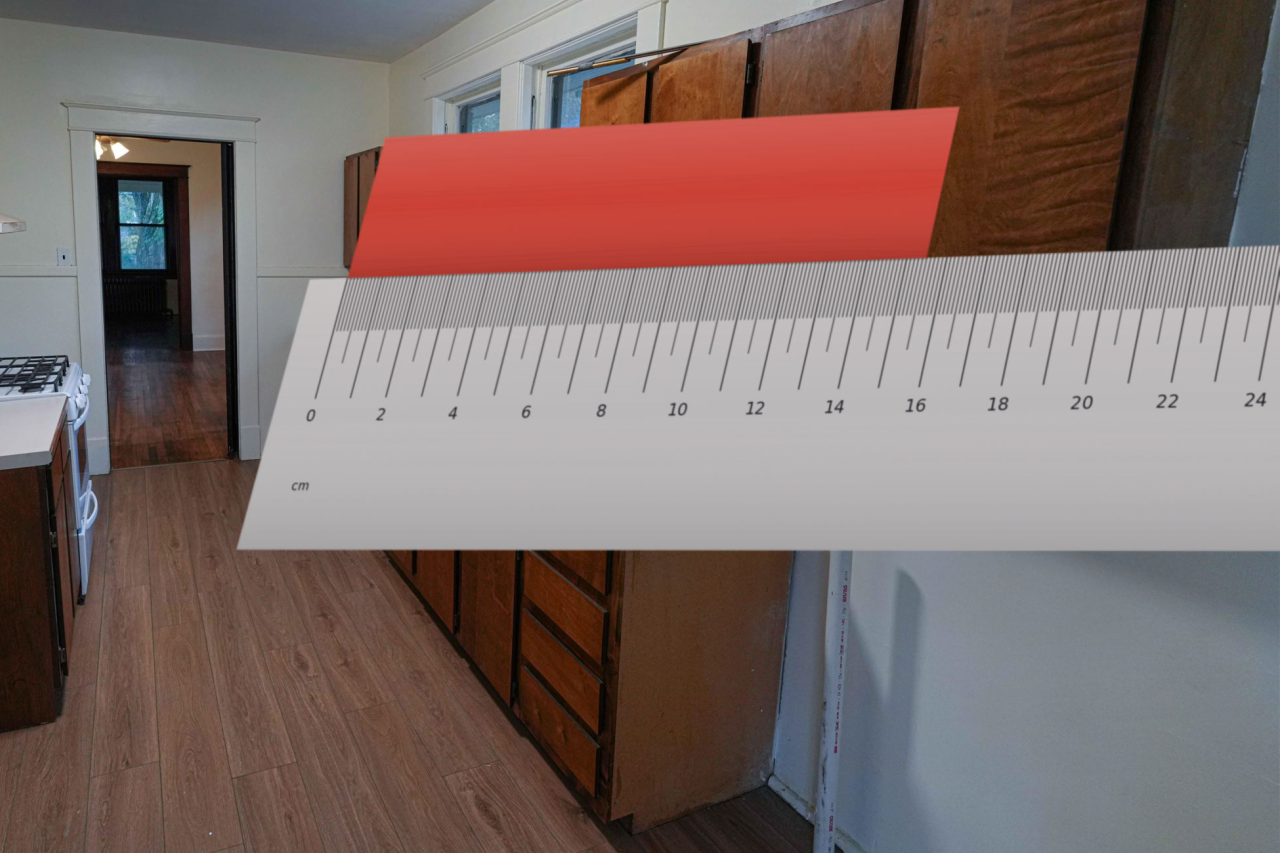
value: 15.5 (cm)
